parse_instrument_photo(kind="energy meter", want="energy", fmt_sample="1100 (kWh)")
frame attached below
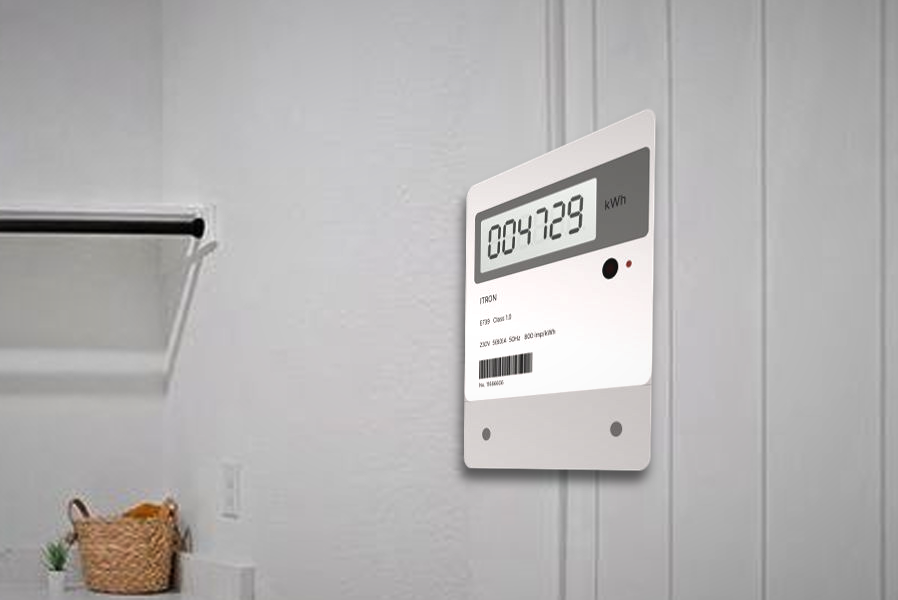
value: 4729 (kWh)
